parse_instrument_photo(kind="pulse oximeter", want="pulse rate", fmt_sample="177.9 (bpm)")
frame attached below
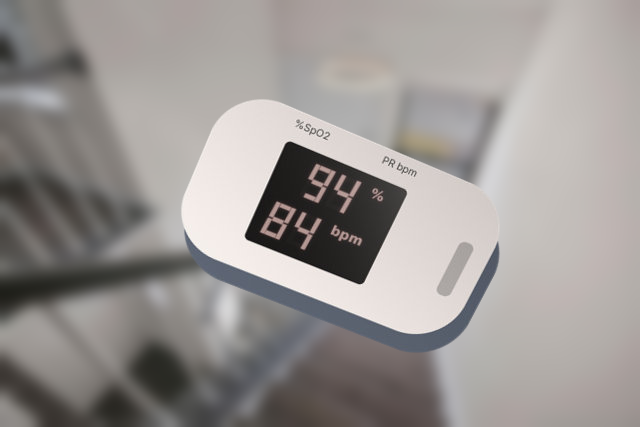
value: 84 (bpm)
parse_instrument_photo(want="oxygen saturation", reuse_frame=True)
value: 94 (%)
